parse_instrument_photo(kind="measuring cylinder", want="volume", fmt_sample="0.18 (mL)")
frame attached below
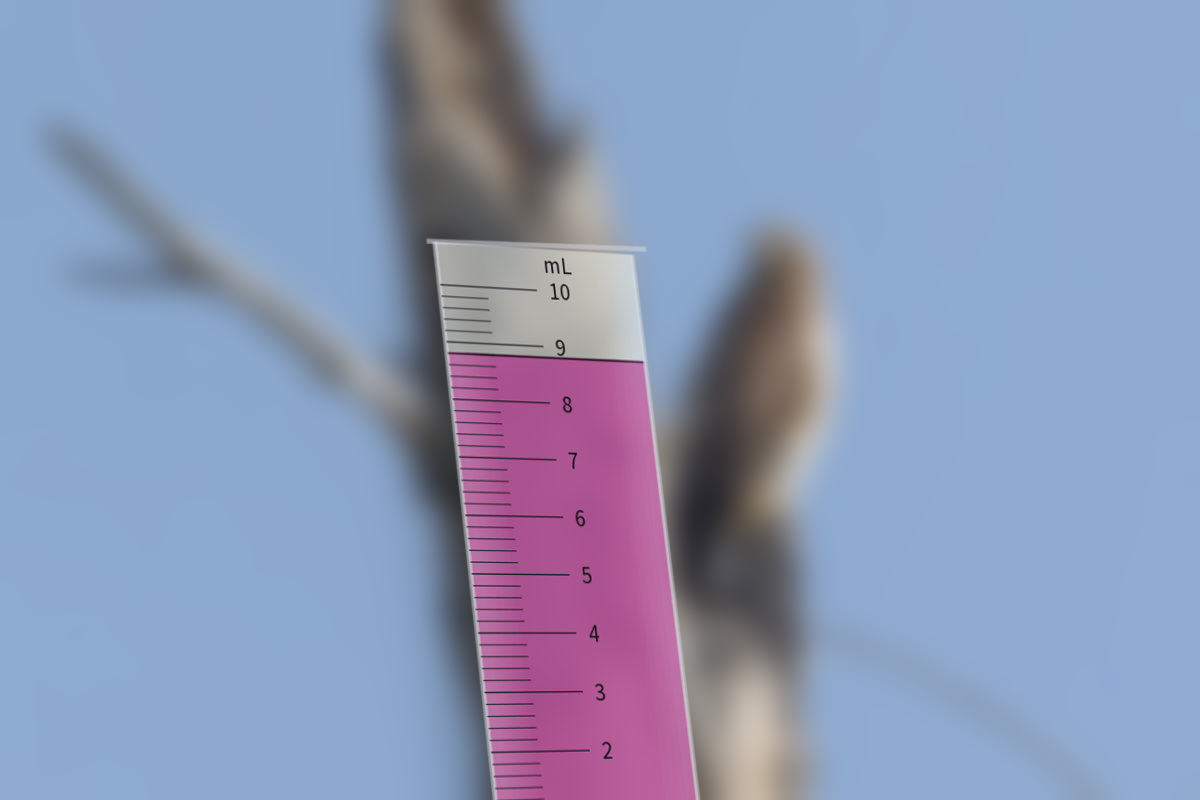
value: 8.8 (mL)
